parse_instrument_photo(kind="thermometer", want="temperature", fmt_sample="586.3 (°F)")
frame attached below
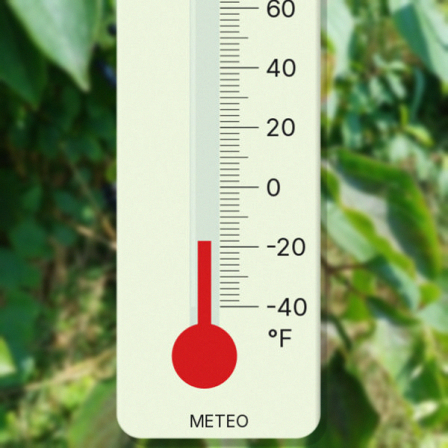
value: -18 (°F)
